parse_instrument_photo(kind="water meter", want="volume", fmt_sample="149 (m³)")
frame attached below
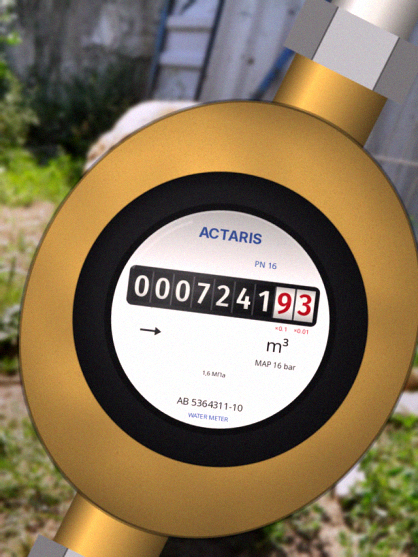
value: 7241.93 (m³)
